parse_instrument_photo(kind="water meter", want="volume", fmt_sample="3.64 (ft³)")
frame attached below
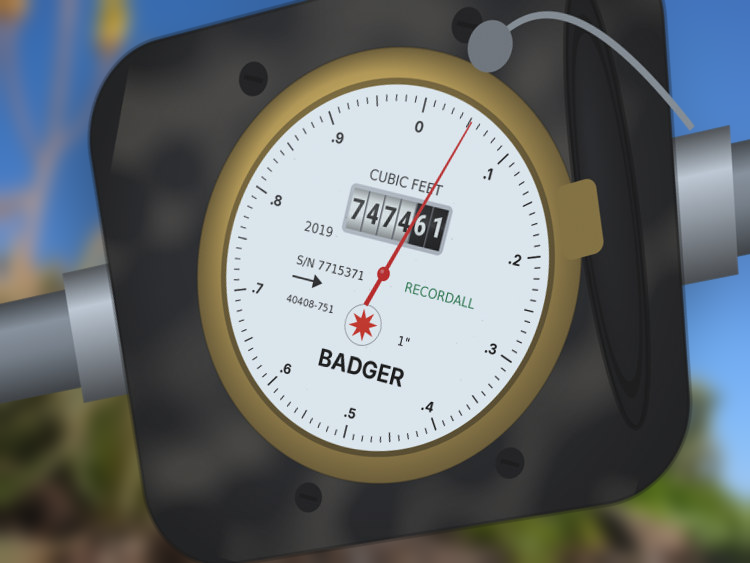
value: 747461.05 (ft³)
